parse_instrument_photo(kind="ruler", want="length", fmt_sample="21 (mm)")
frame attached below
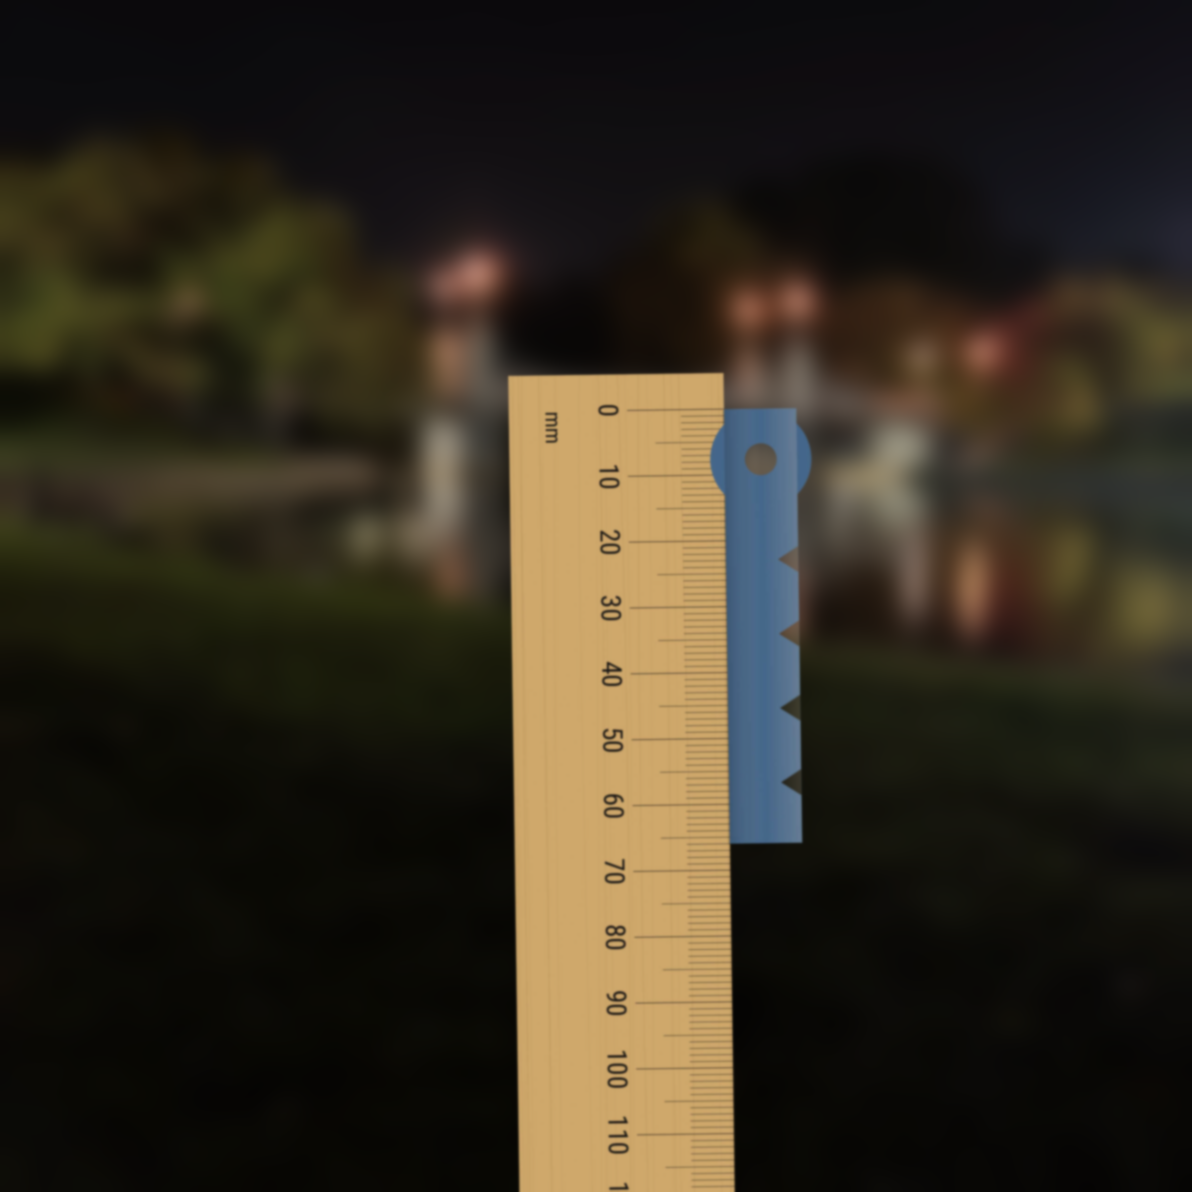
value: 66 (mm)
